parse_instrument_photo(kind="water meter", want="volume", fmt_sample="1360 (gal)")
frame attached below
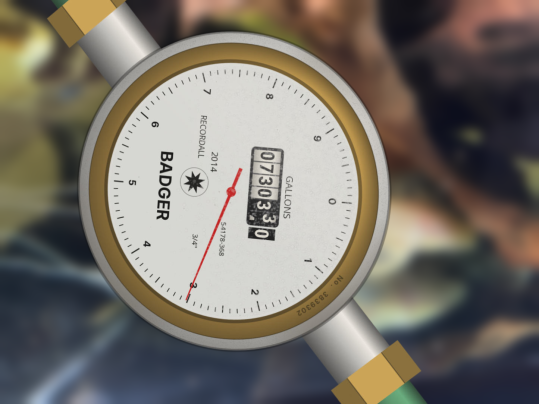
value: 730333.0 (gal)
